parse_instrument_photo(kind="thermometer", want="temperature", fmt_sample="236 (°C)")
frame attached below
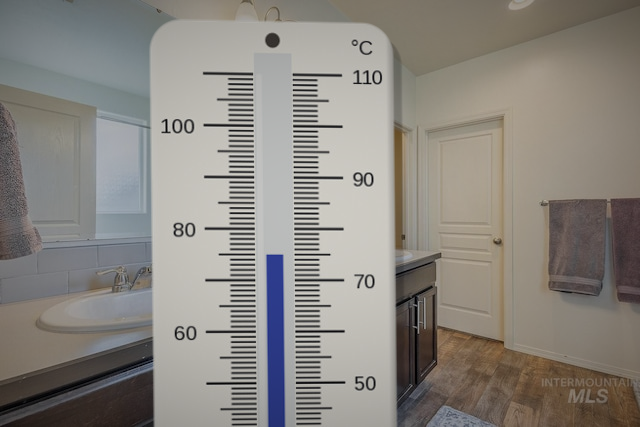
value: 75 (°C)
